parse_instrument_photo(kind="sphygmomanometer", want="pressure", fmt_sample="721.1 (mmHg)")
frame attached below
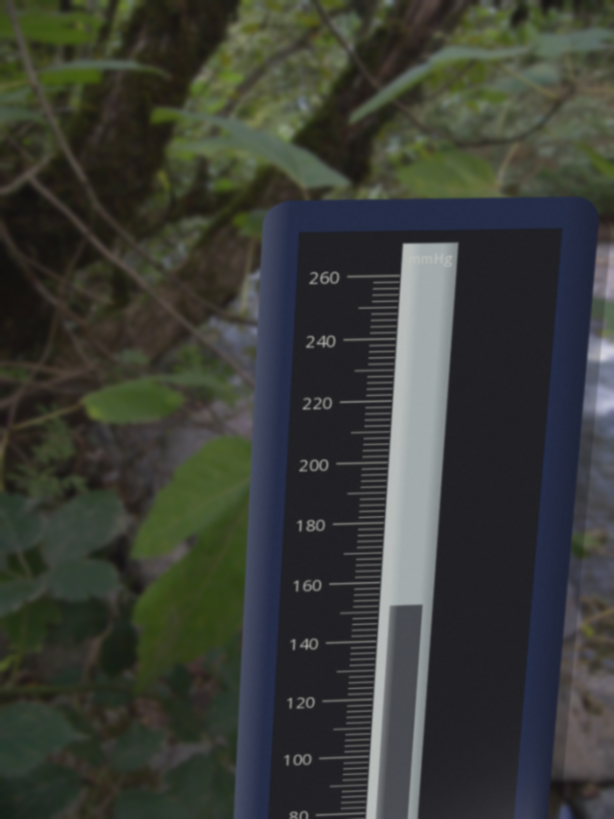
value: 152 (mmHg)
